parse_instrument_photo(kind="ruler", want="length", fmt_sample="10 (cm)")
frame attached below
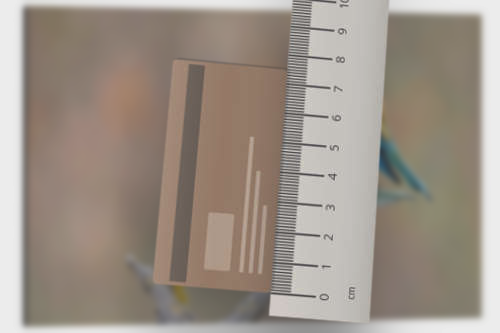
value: 7.5 (cm)
